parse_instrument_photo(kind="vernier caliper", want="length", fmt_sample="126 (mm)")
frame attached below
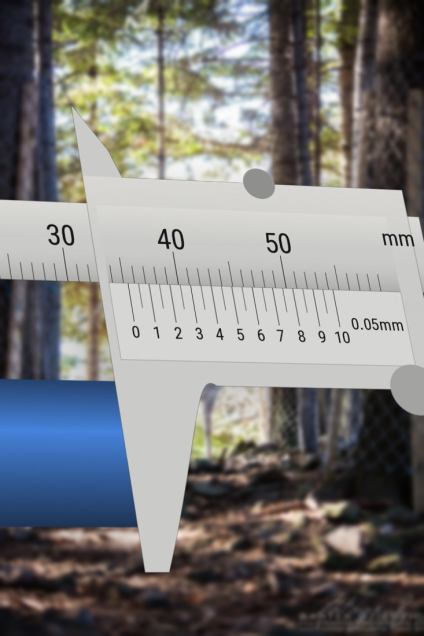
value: 35.4 (mm)
